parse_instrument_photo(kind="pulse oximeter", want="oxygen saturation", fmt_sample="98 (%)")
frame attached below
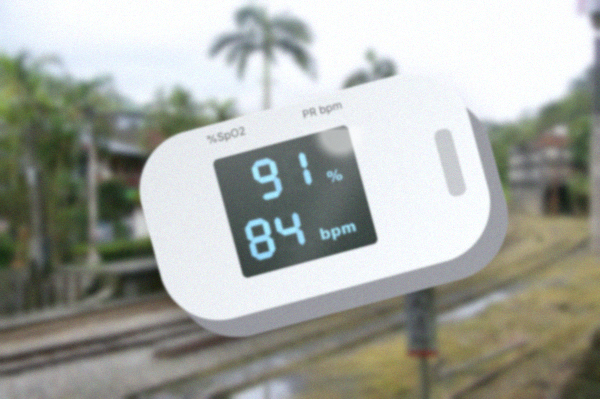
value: 91 (%)
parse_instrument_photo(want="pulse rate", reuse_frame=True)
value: 84 (bpm)
